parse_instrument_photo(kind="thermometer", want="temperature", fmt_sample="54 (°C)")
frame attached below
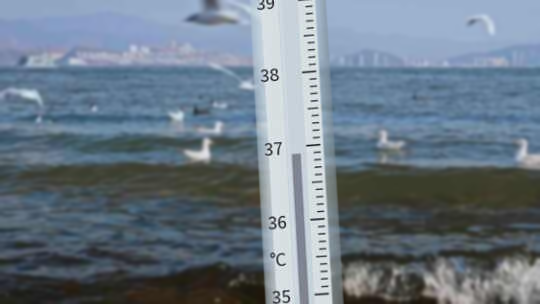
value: 36.9 (°C)
